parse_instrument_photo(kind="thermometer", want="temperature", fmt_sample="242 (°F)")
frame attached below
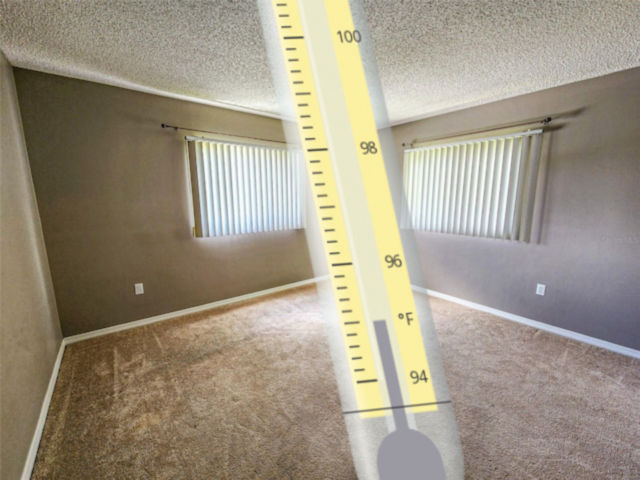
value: 95 (°F)
